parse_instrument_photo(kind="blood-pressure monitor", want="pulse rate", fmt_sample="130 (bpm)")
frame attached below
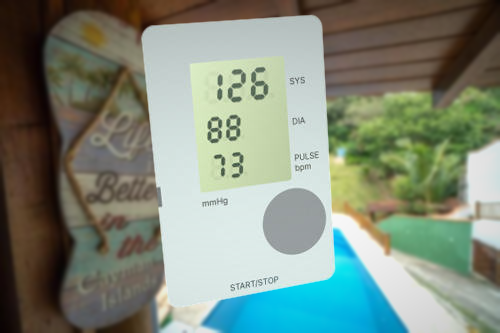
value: 73 (bpm)
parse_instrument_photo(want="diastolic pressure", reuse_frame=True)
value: 88 (mmHg)
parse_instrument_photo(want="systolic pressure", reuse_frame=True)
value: 126 (mmHg)
